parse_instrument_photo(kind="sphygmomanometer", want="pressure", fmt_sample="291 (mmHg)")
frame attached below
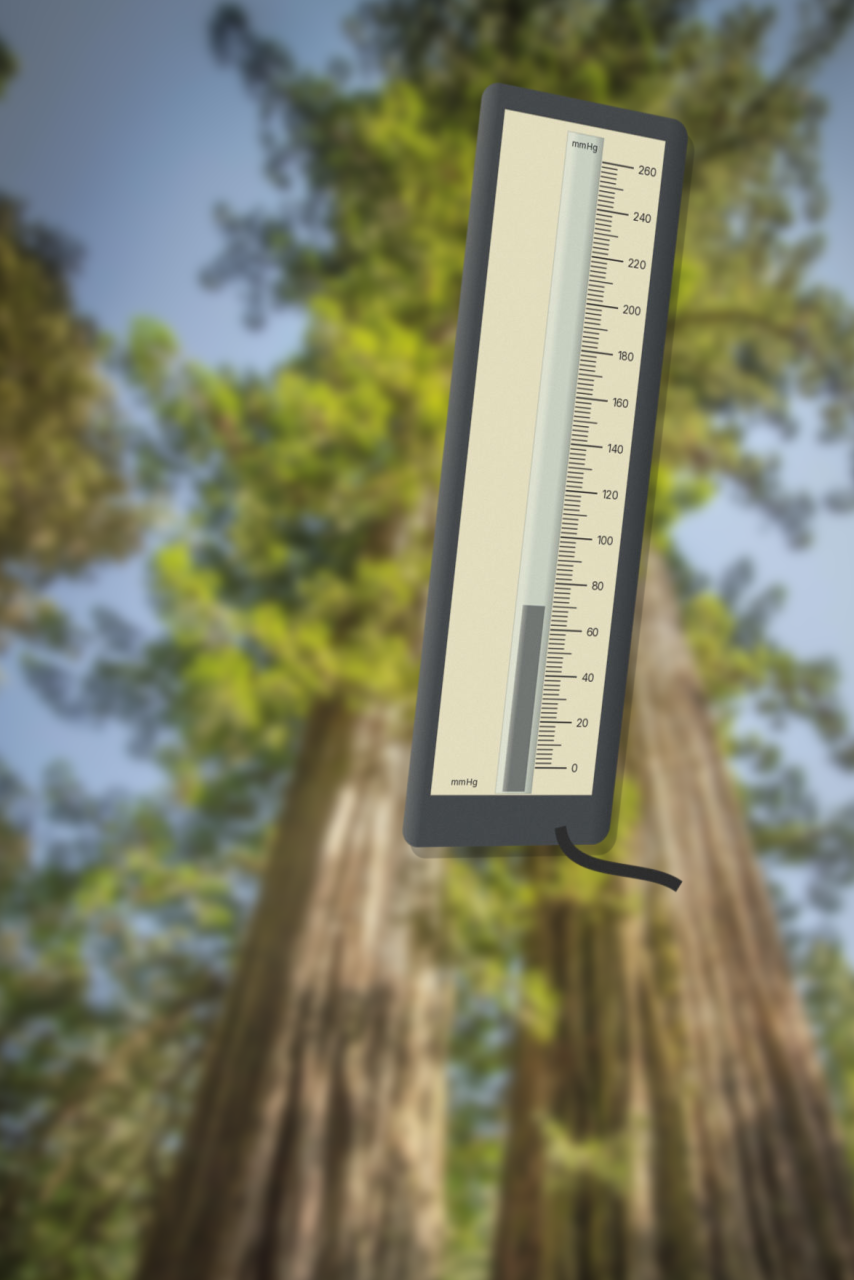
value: 70 (mmHg)
